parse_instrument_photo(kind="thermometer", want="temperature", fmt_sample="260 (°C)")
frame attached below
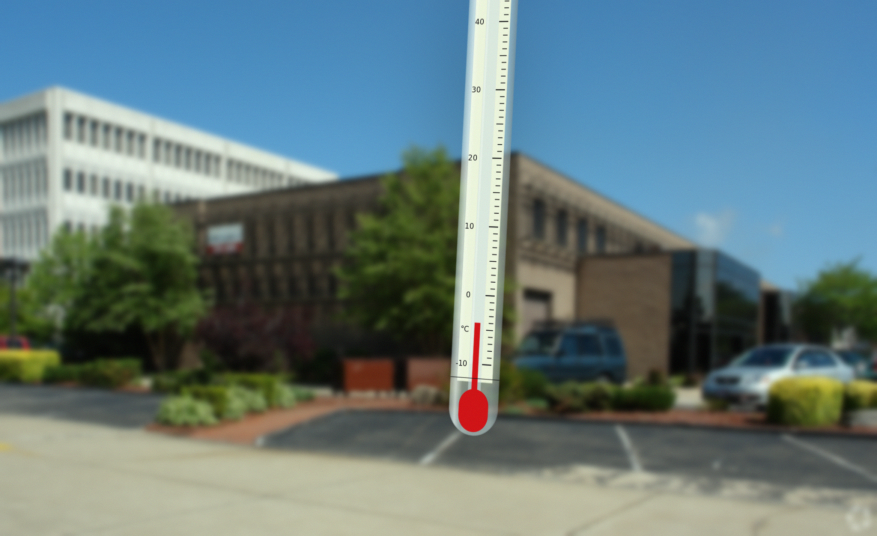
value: -4 (°C)
